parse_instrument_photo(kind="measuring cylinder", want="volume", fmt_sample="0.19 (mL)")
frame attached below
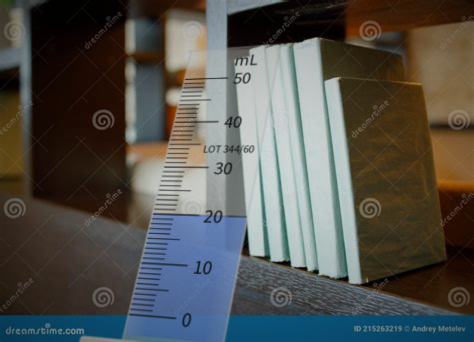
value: 20 (mL)
